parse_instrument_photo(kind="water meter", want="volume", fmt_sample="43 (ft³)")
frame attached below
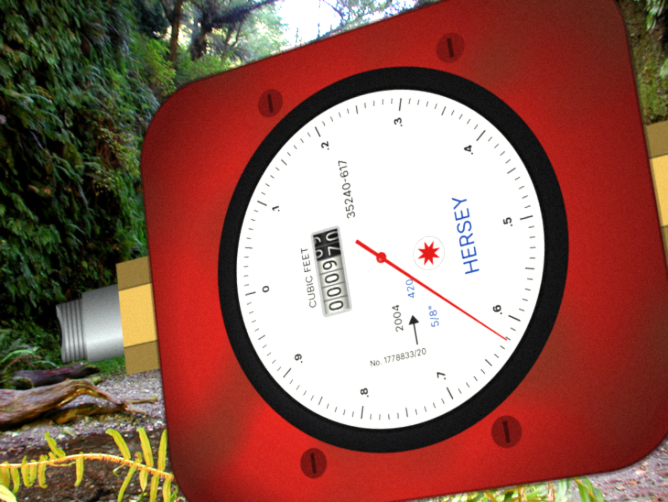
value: 969.62 (ft³)
